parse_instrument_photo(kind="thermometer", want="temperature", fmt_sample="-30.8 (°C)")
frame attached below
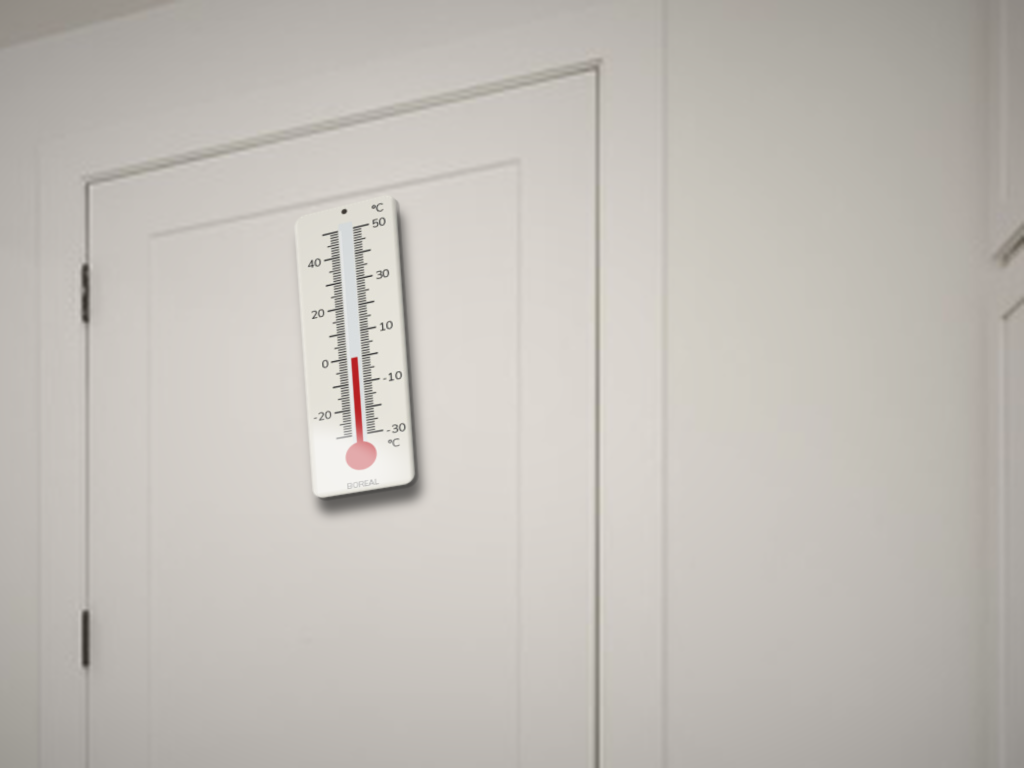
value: 0 (°C)
